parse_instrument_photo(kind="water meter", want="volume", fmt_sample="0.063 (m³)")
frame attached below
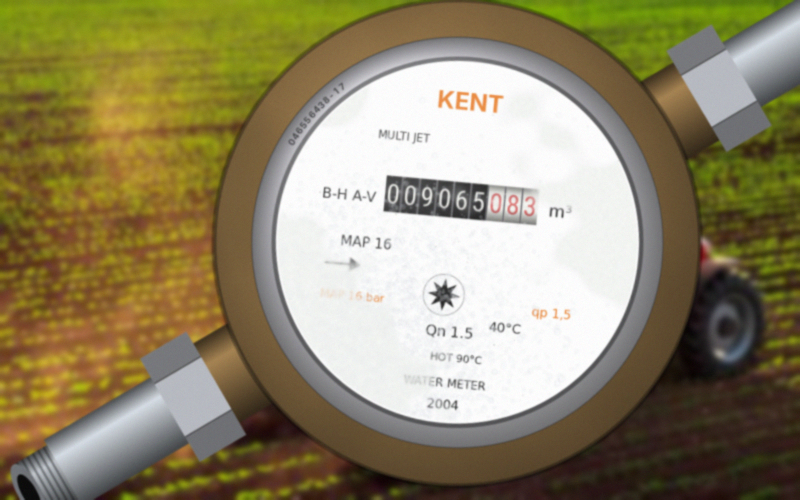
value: 9065.083 (m³)
